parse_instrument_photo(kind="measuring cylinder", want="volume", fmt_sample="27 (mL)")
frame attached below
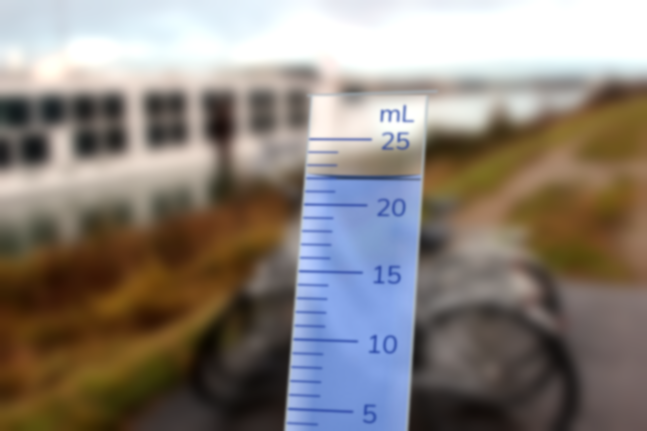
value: 22 (mL)
